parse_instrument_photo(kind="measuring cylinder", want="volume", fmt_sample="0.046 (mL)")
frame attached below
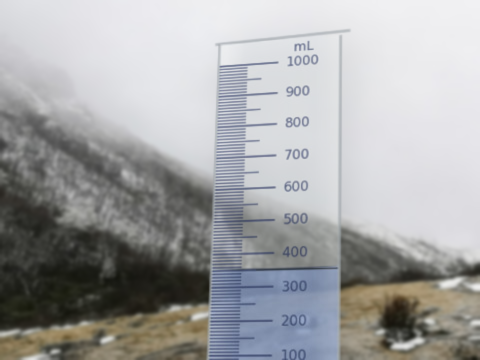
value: 350 (mL)
